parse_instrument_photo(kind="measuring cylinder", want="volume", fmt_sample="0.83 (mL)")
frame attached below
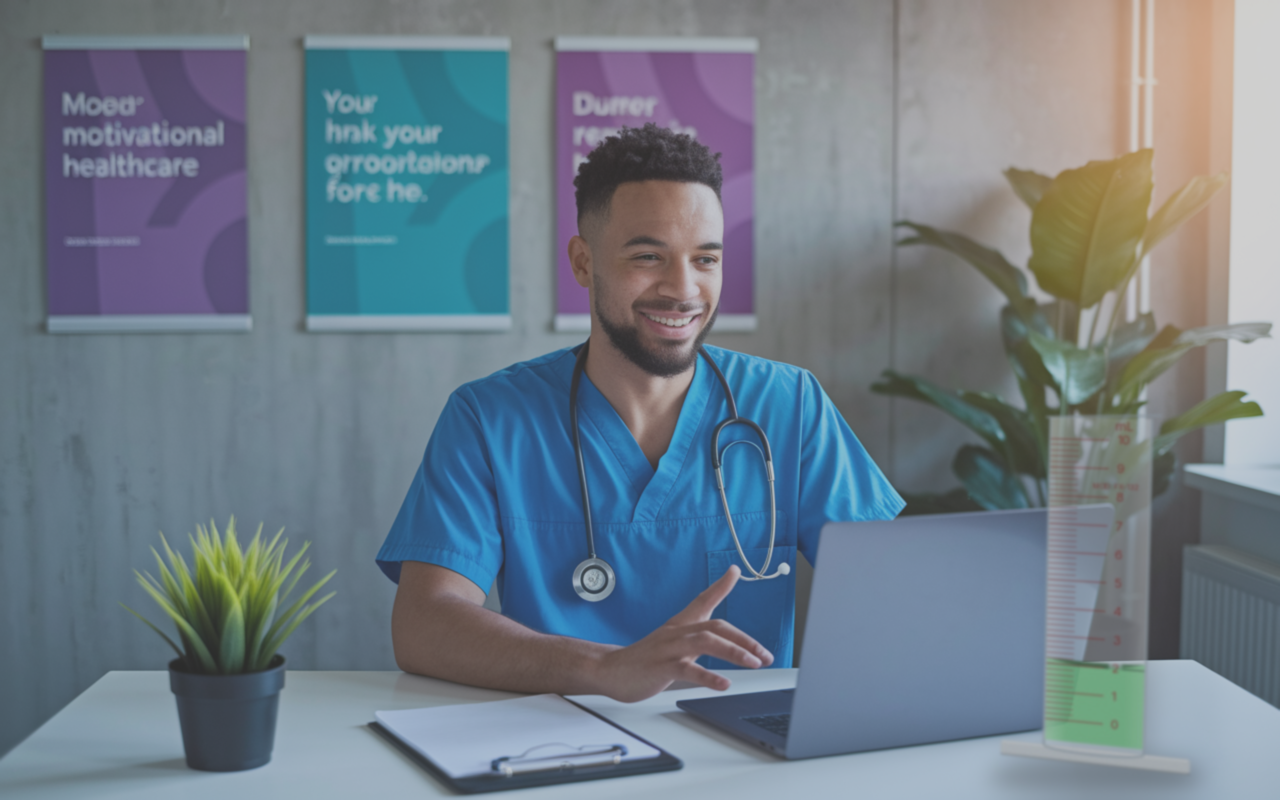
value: 2 (mL)
